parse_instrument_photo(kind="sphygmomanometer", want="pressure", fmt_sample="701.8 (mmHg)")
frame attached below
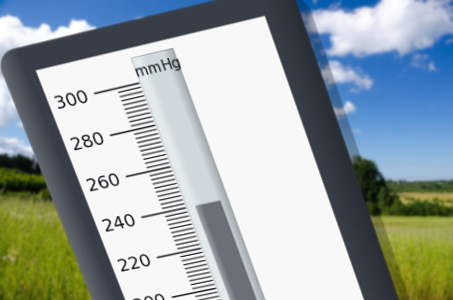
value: 240 (mmHg)
